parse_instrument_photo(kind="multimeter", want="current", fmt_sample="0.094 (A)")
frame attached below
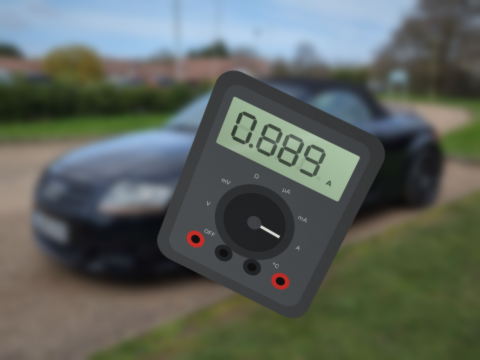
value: 0.889 (A)
